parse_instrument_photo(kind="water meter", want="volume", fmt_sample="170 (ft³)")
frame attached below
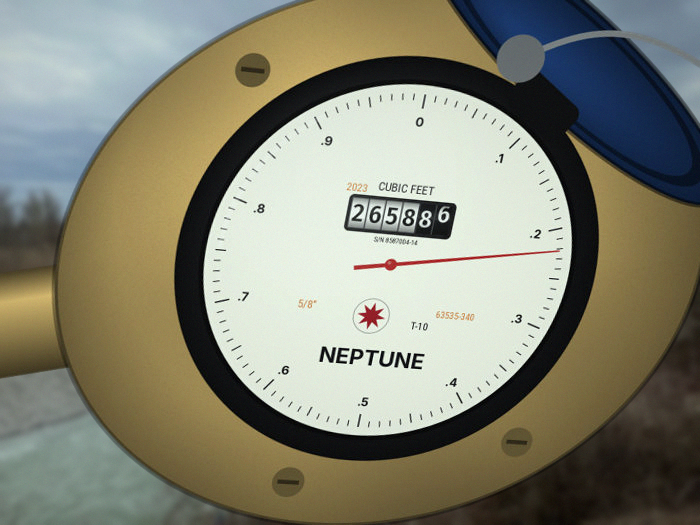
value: 265886.22 (ft³)
